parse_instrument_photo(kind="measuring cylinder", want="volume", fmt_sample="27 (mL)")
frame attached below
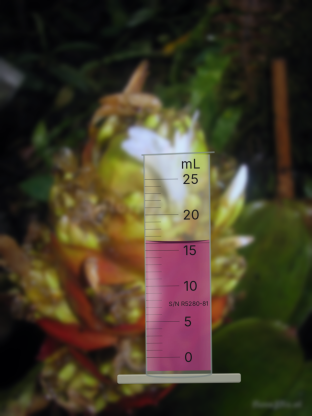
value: 16 (mL)
